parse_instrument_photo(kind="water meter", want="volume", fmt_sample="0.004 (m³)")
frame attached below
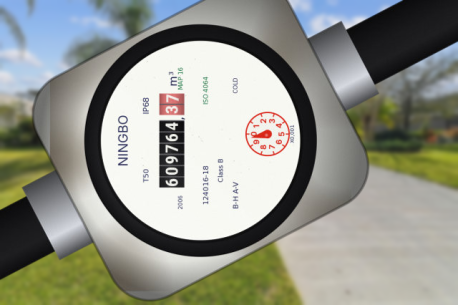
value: 609764.369 (m³)
